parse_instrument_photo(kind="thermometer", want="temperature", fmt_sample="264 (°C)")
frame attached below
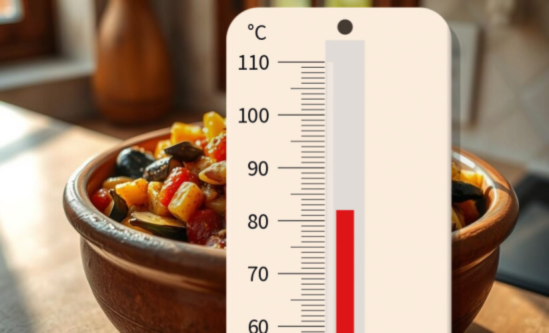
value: 82 (°C)
